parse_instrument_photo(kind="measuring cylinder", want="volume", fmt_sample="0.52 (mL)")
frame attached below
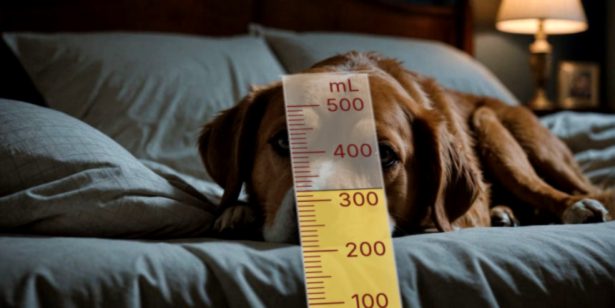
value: 320 (mL)
